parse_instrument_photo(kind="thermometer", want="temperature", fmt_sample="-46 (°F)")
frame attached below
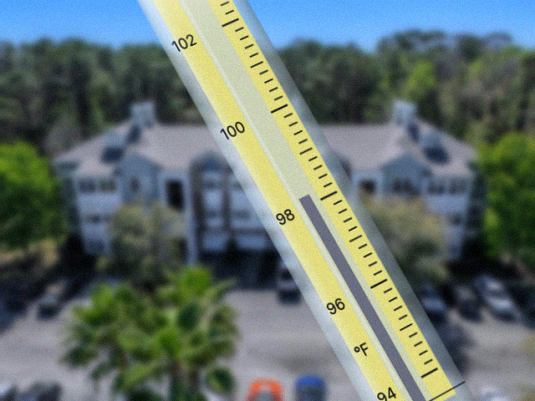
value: 98.2 (°F)
